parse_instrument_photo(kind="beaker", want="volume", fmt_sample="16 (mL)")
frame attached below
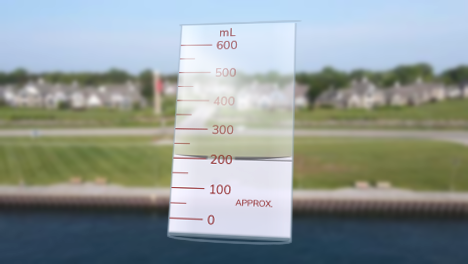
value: 200 (mL)
